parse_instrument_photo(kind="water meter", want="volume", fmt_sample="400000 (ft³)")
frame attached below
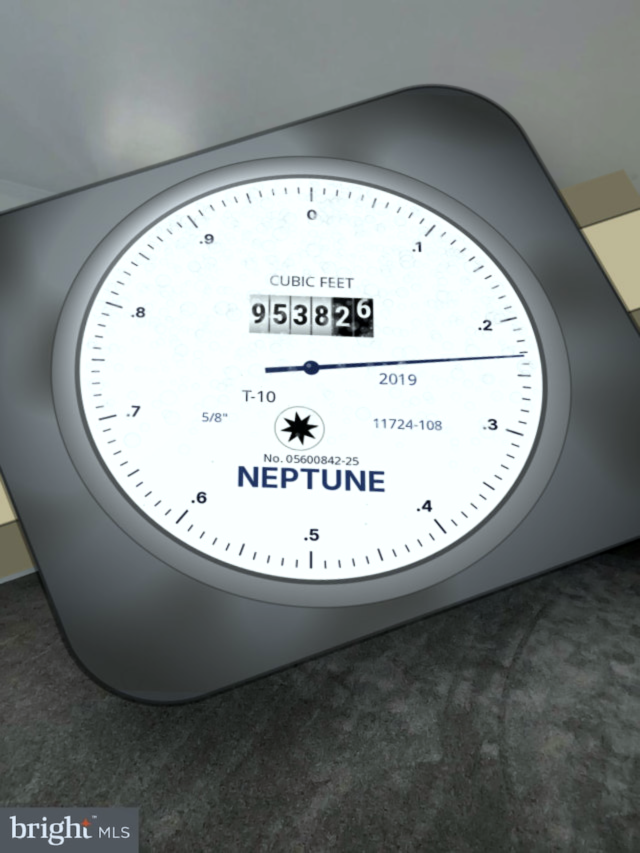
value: 953826.23 (ft³)
